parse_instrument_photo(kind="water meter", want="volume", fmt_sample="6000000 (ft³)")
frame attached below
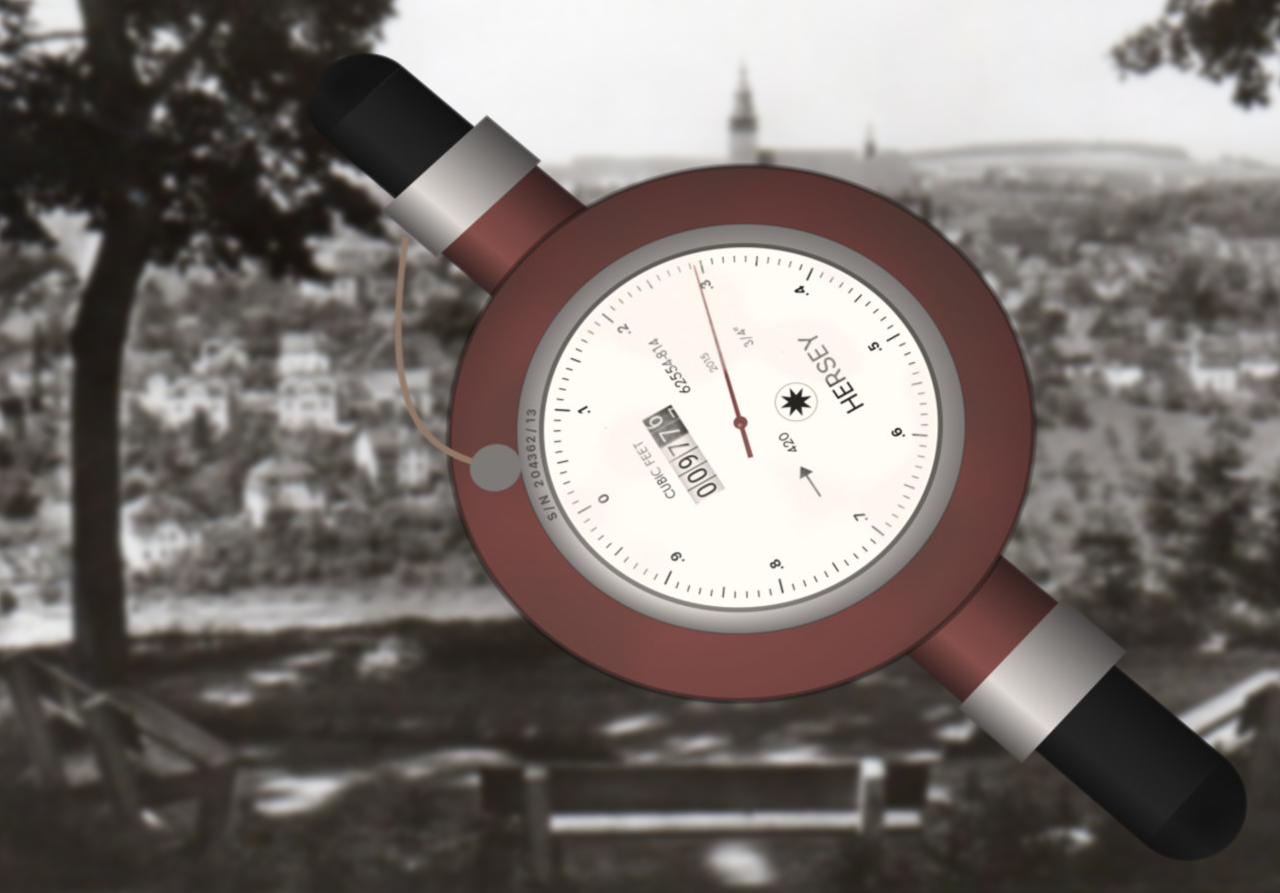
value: 9776.29 (ft³)
